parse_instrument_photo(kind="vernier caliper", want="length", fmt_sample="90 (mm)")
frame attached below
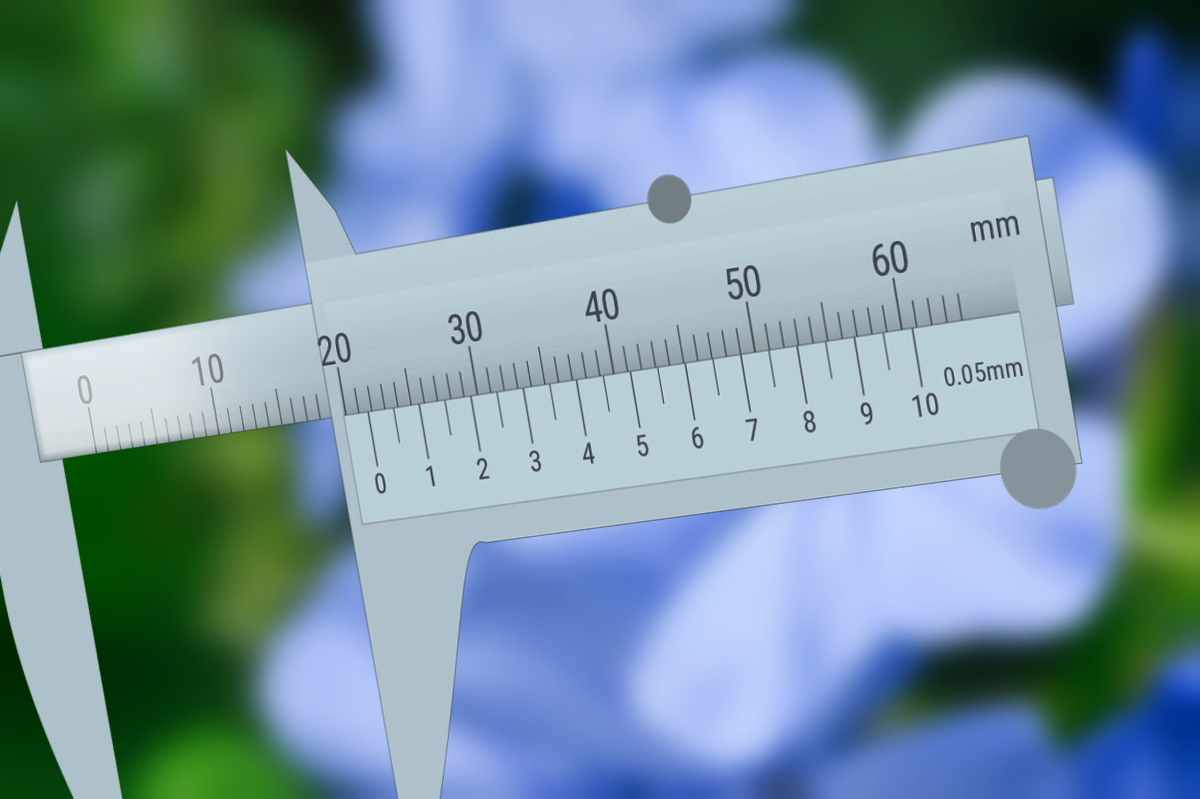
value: 21.7 (mm)
